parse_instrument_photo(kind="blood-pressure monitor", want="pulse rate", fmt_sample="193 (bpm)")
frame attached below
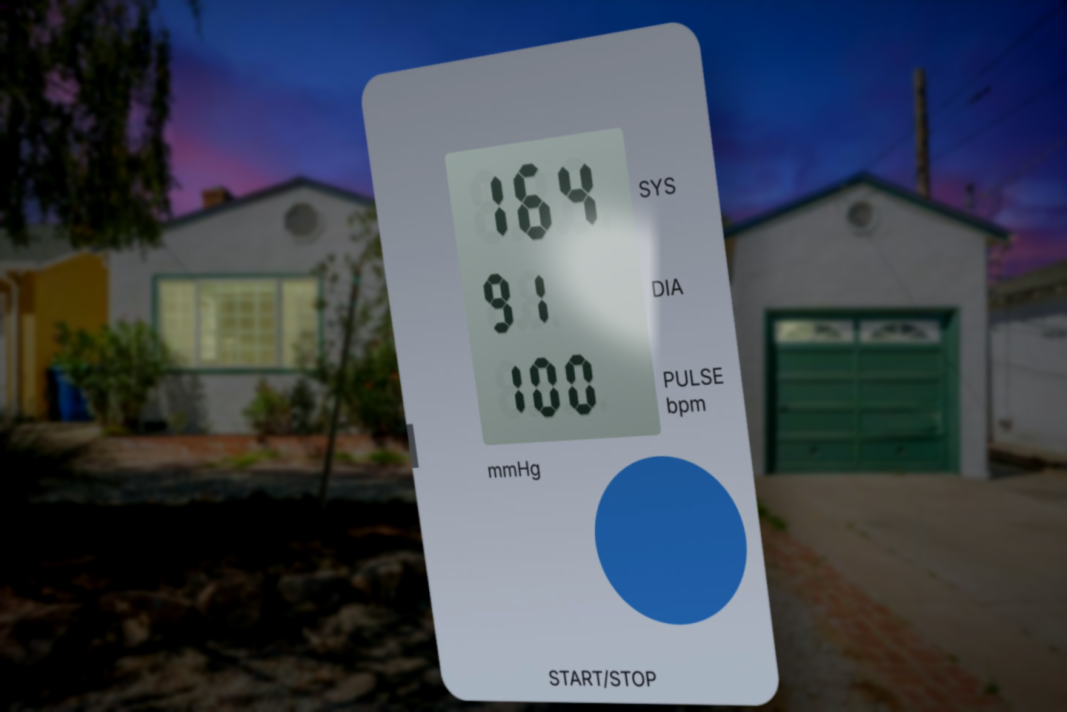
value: 100 (bpm)
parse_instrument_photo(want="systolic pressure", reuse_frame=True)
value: 164 (mmHg)
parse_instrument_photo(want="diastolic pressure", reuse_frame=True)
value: 91 (mmHg)
